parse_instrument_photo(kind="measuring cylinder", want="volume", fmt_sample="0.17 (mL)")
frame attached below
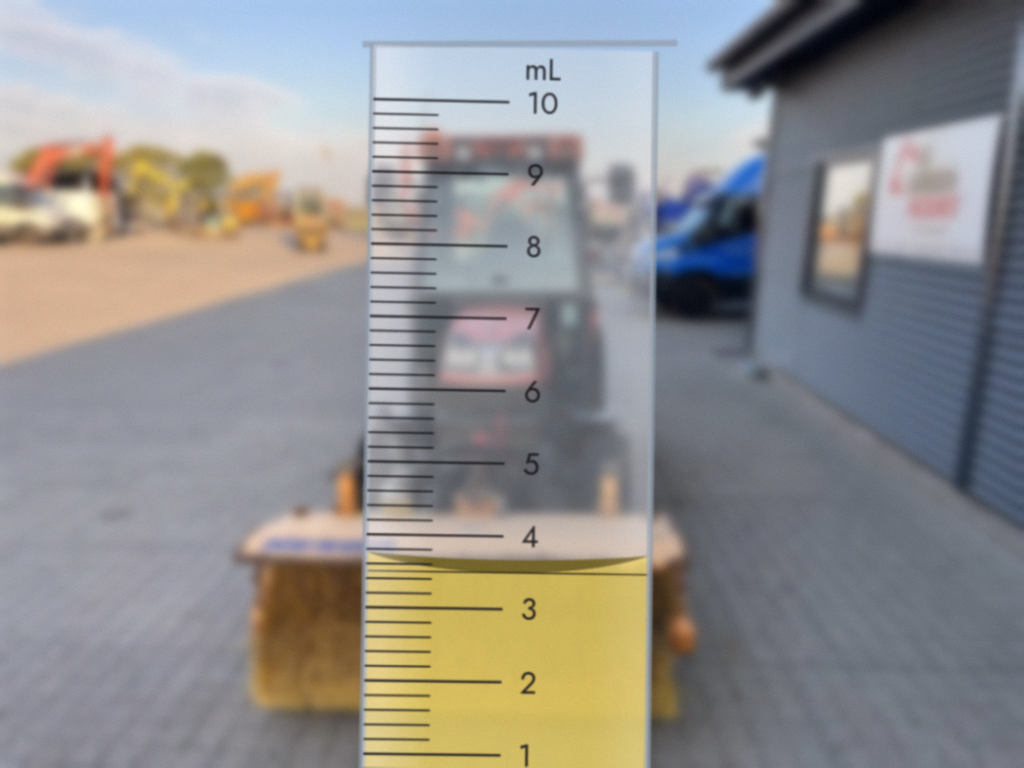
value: 3.5 (mL)
